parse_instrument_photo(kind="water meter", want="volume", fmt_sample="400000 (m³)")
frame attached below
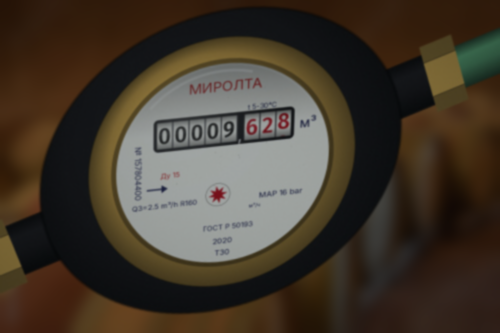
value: 9.628 (m³)
